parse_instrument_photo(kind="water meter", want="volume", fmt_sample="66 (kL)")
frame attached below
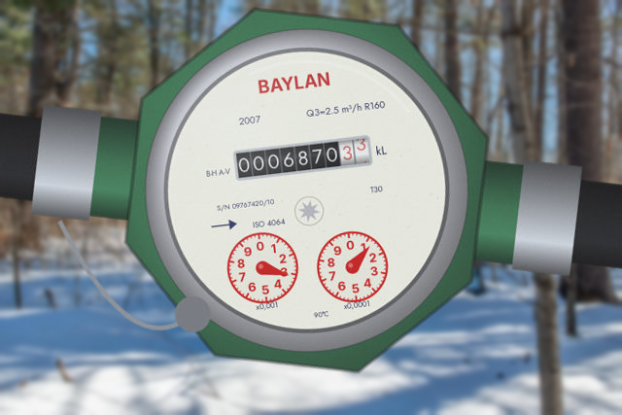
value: 6870.3331 (kL)
